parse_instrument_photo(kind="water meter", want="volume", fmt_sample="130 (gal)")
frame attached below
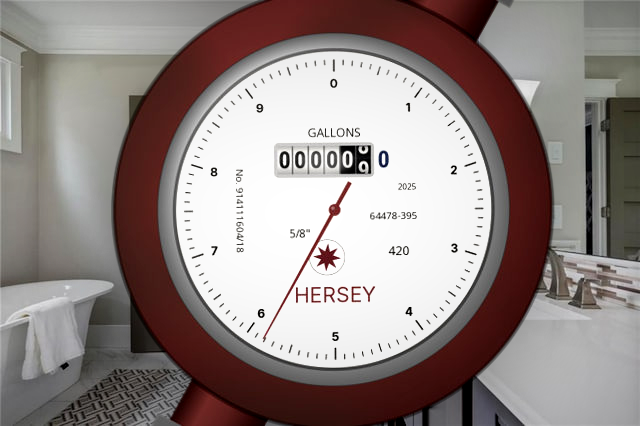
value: 85.8 (gal)
